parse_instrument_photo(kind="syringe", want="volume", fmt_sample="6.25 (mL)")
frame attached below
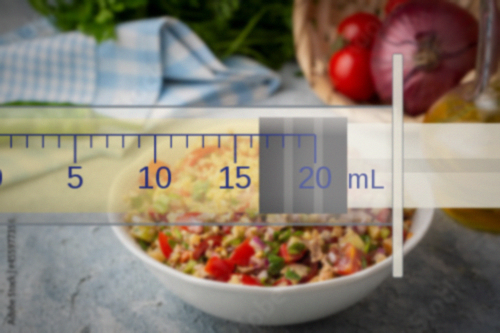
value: 16.5 (mL)
